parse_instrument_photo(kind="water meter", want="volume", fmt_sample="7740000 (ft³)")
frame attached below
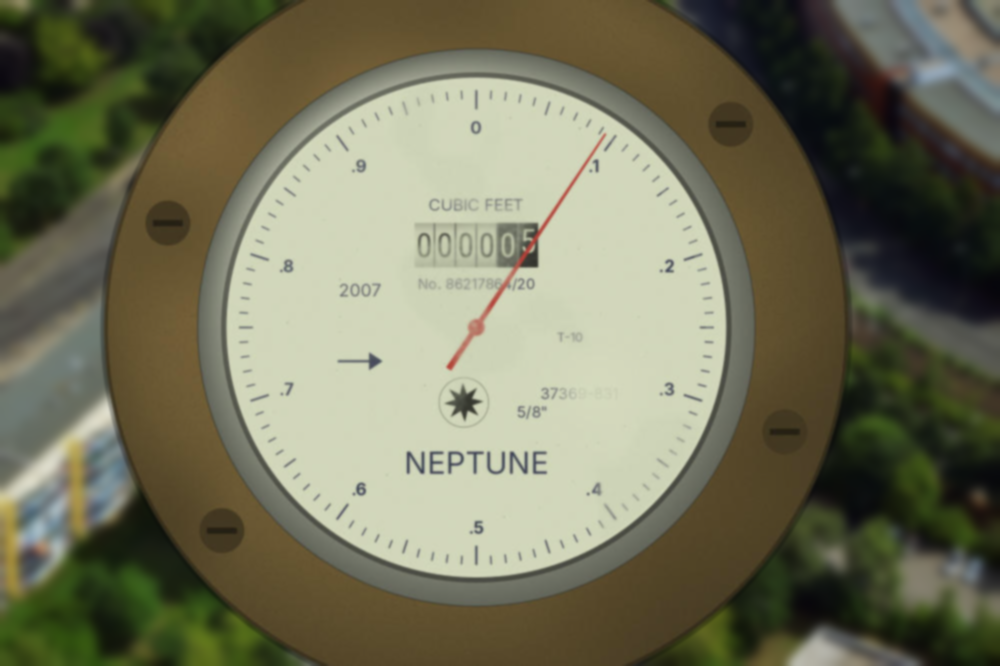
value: 5.09 (ft³)
